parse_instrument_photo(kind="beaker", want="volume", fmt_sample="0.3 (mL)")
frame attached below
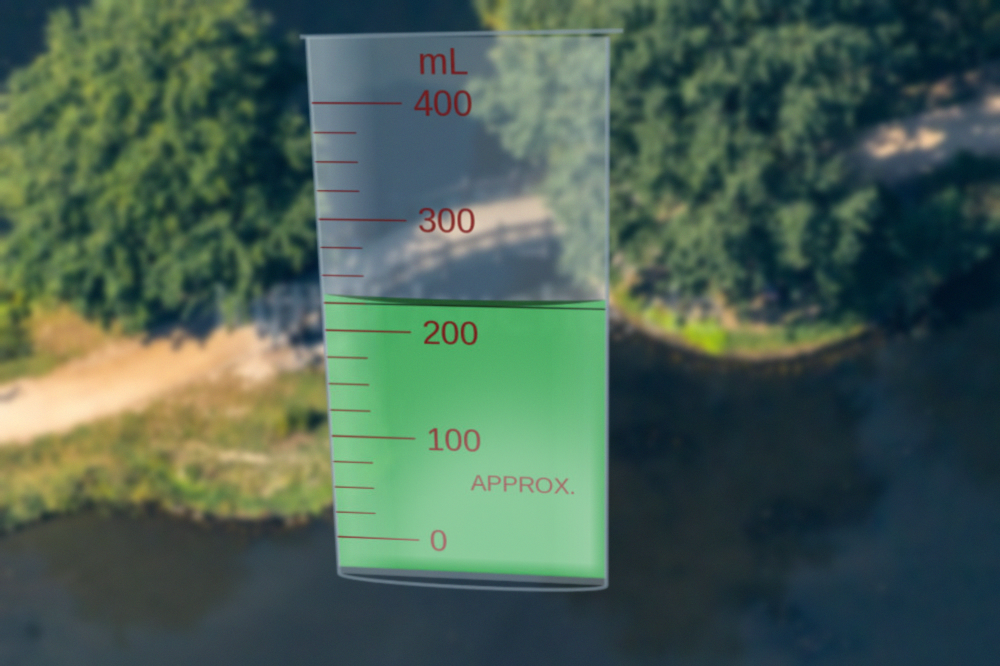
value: 225 (mL)
